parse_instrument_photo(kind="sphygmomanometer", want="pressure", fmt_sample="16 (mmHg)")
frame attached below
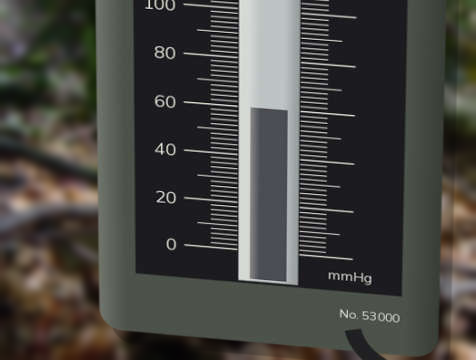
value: 60 (mmHg)
